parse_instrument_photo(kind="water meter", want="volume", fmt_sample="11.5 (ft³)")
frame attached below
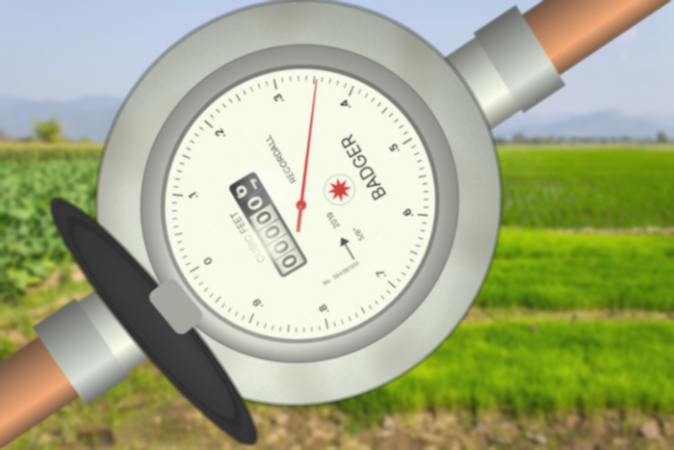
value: 6.35 (ft³)
